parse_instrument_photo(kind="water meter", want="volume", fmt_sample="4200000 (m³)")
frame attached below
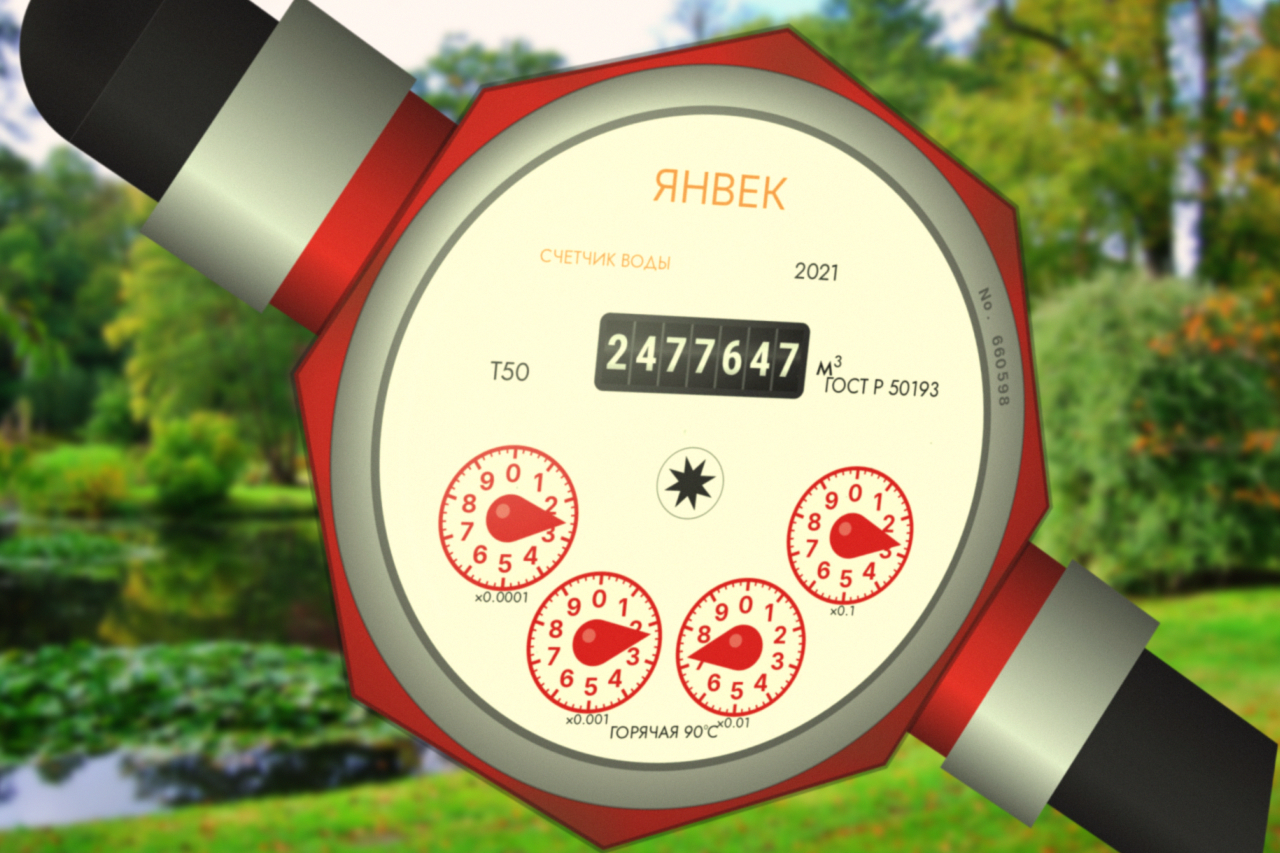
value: 2477647.2722 (m³)
